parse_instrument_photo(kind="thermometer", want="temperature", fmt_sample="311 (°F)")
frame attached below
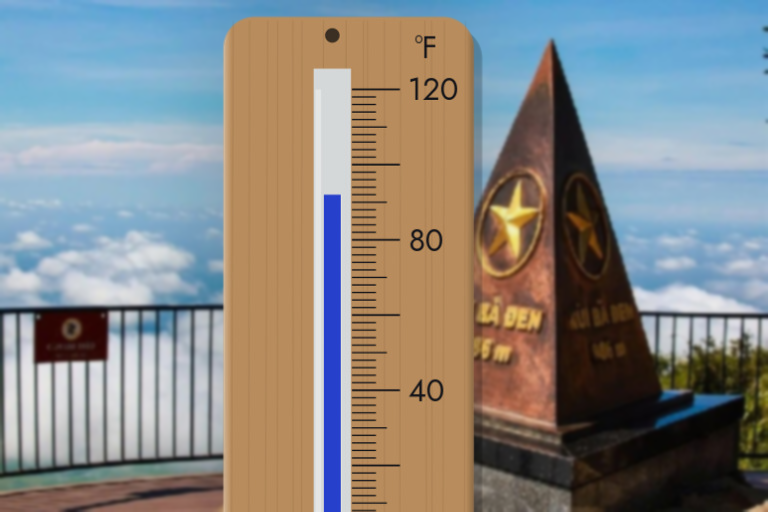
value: 92 (°F)
